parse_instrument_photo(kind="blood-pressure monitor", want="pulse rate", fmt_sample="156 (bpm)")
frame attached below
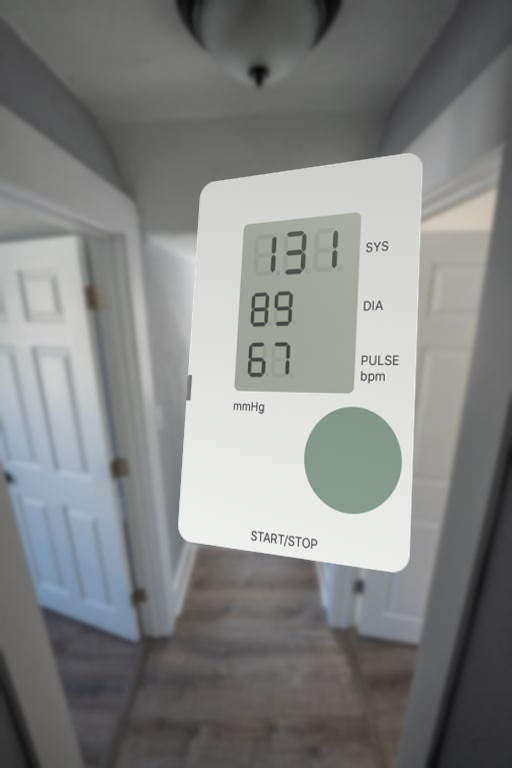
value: 67 (bpm)
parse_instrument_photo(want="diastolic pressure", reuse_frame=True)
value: 89 (mmHg)
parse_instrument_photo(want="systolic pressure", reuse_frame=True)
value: 131 (mmHg)
